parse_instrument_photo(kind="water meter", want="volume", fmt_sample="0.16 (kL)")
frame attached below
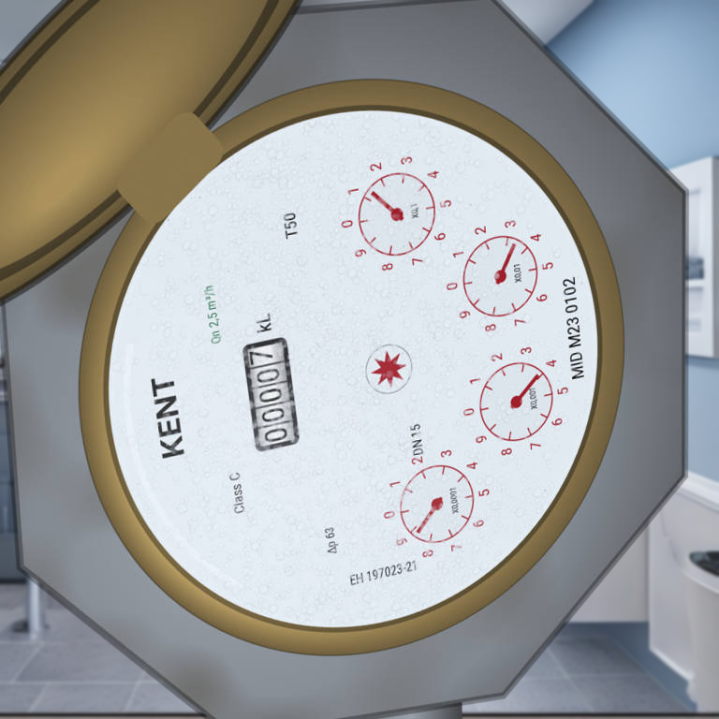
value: 7.1338 (kL)
